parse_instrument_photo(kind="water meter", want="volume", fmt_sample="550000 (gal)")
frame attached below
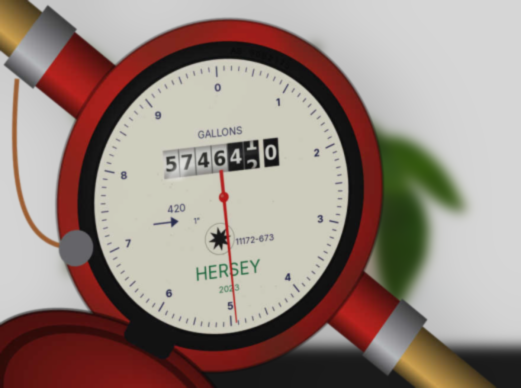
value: 5746414.9 (gal)
